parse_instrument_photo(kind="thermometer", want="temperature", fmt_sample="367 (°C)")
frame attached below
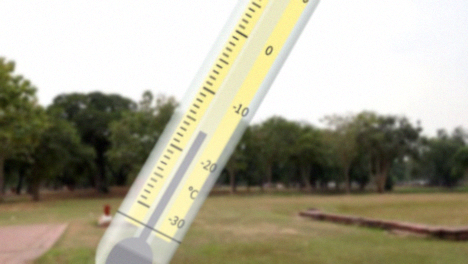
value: -16 (°C)
